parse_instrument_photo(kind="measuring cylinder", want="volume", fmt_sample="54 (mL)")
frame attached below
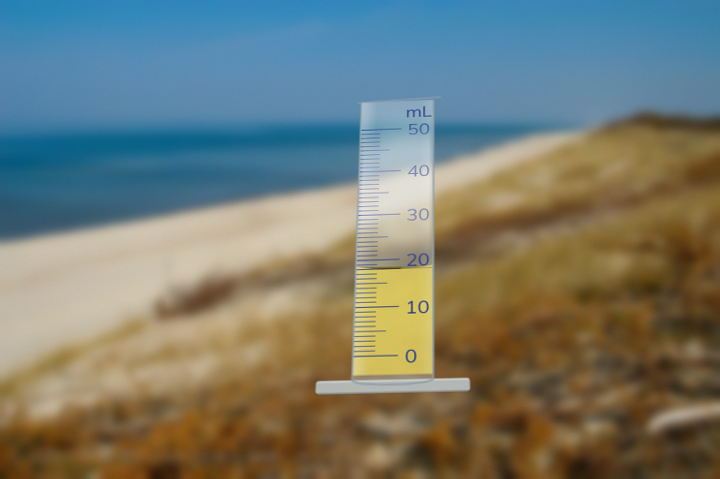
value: 18 (mL)
